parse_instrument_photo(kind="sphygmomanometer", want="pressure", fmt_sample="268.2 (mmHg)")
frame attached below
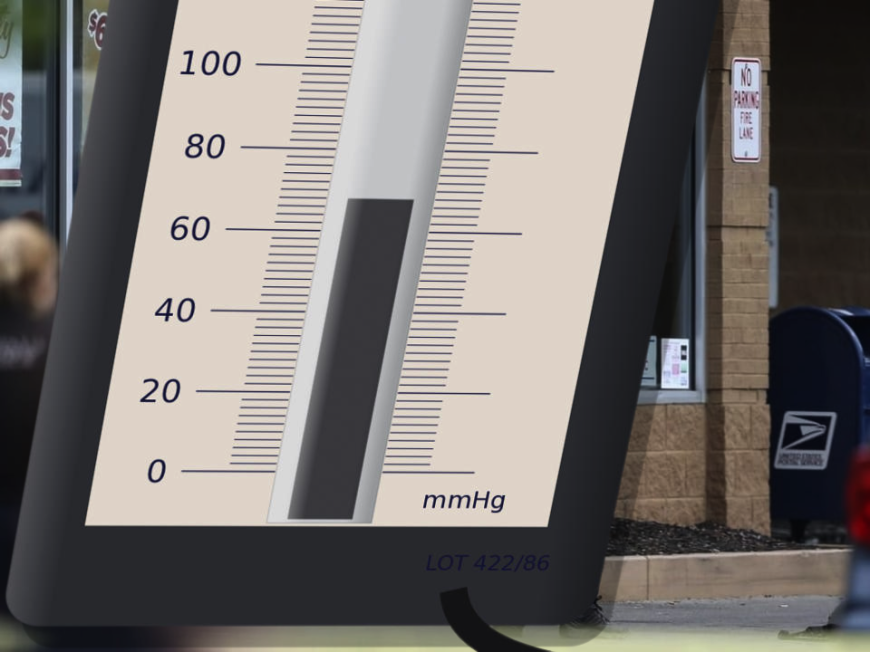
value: 68 (mmHg)
